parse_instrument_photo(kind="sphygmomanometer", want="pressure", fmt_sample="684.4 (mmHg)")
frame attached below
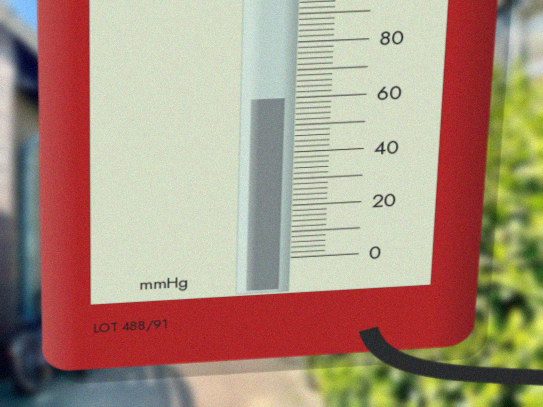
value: 60 (mmHg)
